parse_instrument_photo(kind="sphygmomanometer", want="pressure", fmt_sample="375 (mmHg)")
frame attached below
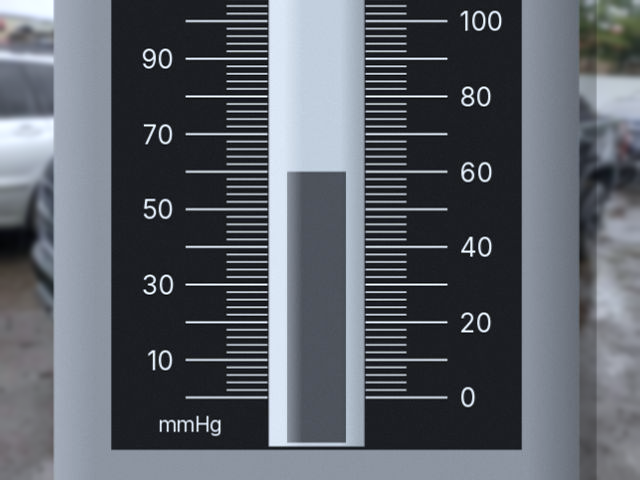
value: 60 (mmHg)
